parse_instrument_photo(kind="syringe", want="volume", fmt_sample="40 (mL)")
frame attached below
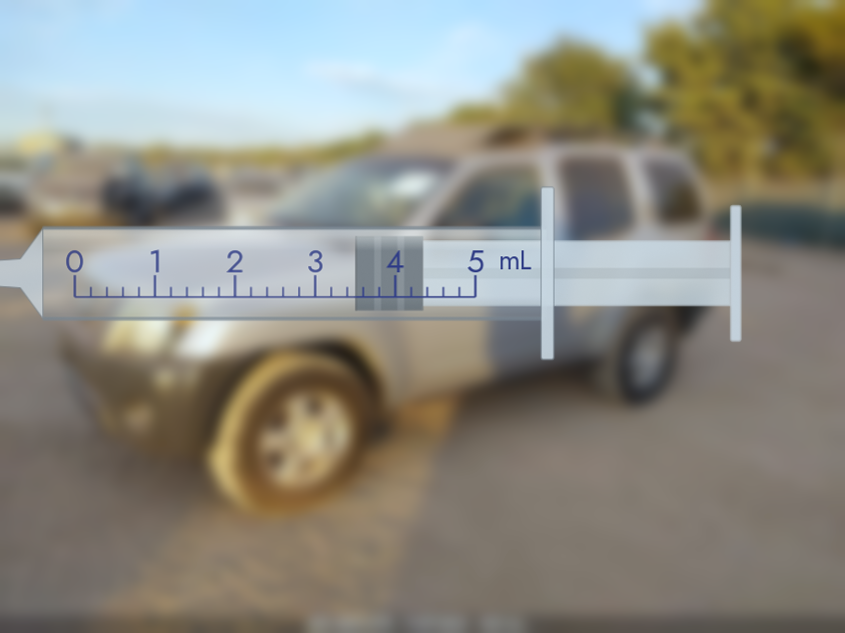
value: 3.5 (mL)
